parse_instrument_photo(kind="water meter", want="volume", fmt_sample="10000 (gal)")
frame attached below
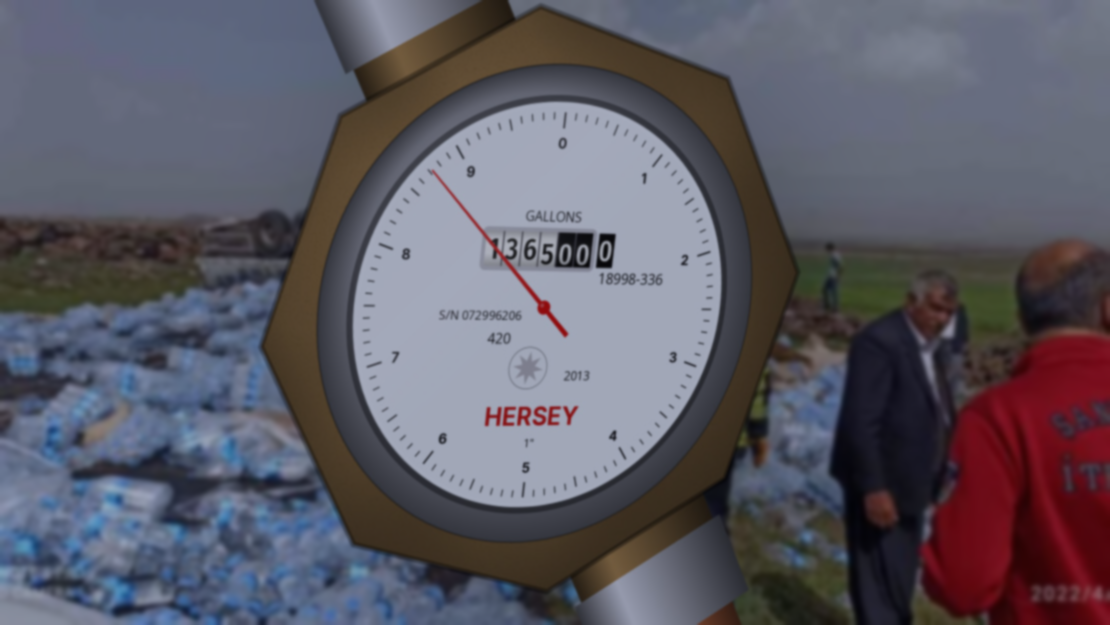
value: 1364998.7 (gal)
